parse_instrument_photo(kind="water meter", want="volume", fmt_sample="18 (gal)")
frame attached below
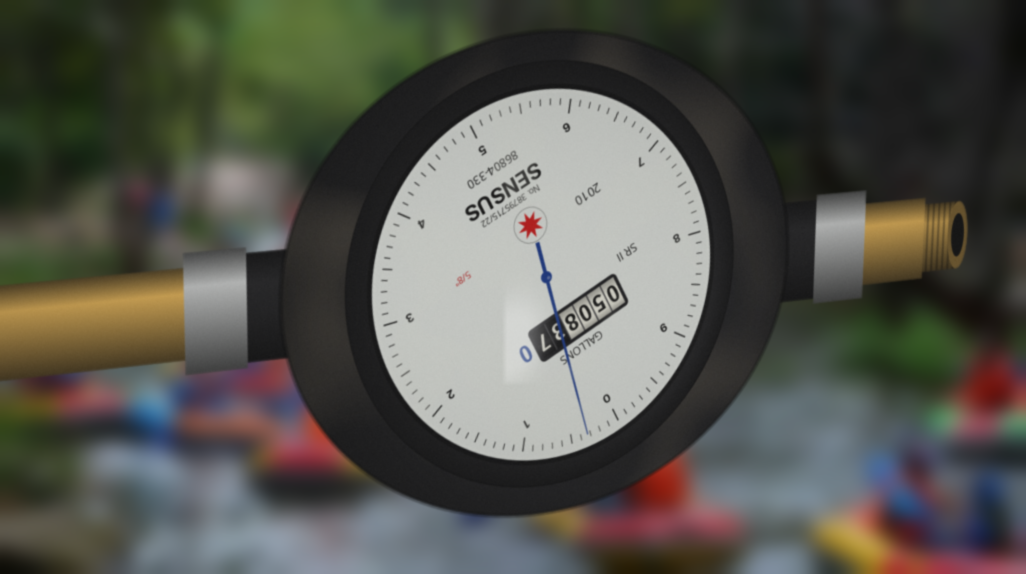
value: 508370.3 (gal)
